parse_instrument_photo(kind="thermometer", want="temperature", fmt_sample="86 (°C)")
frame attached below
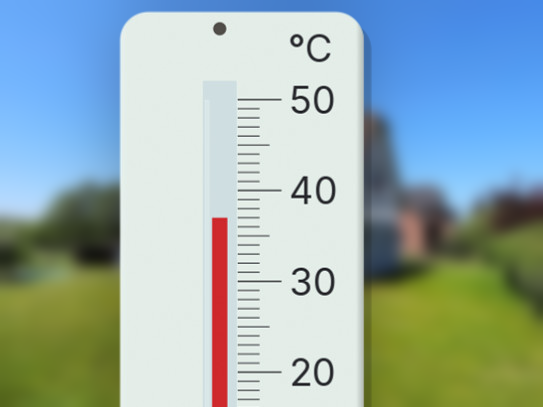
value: 37 (°C)
